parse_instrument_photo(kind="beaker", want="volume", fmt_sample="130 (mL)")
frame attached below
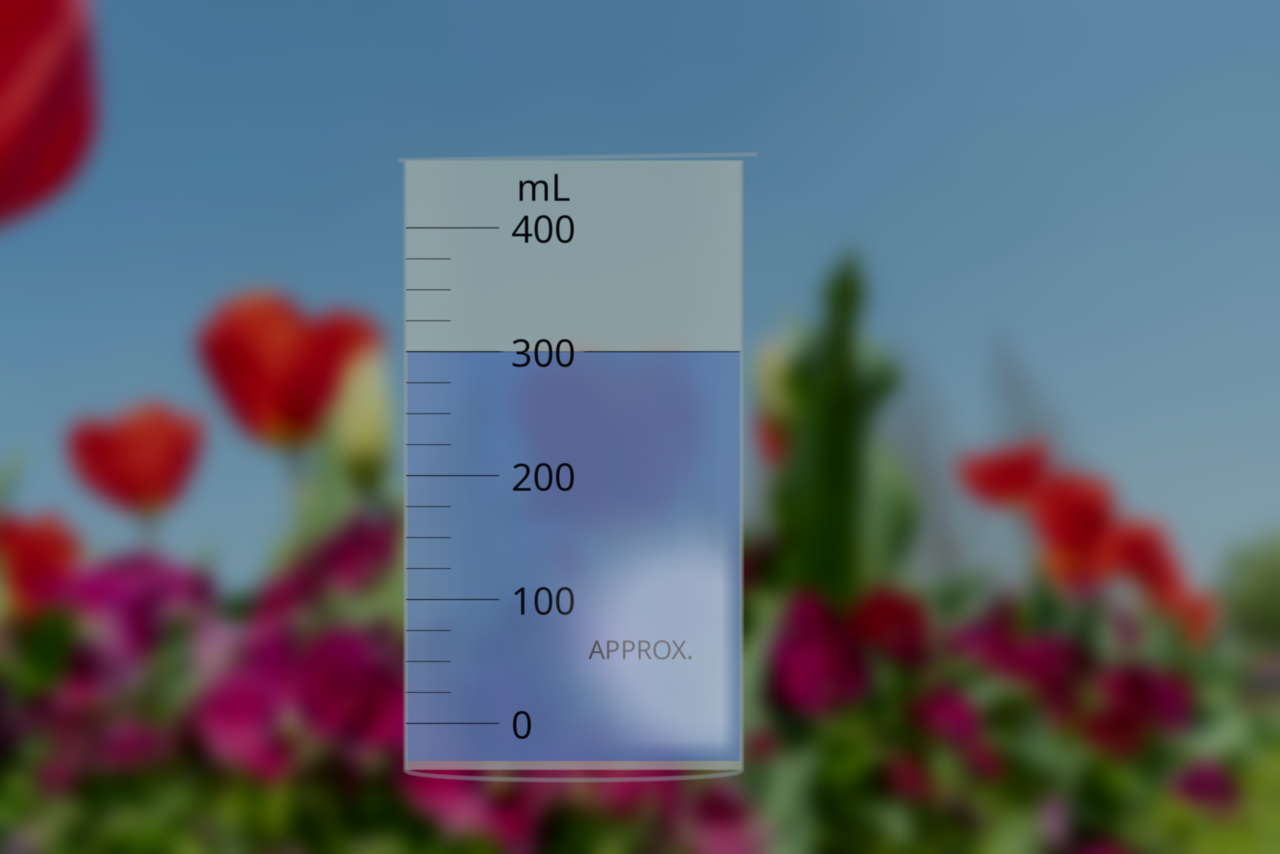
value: 300 (mL)
